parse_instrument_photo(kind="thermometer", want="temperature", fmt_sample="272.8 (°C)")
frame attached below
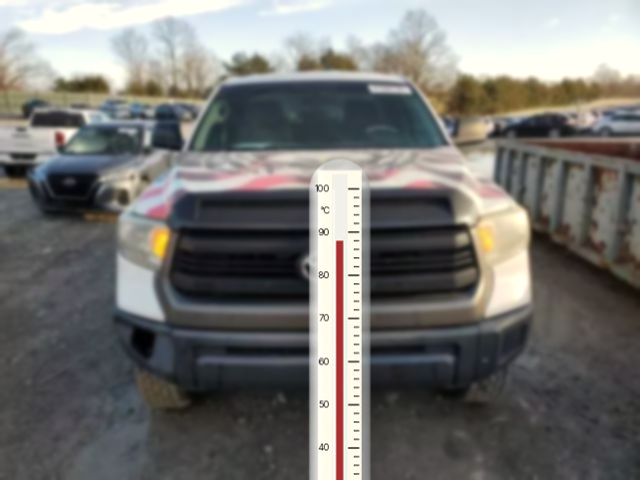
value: 88 (°C)
